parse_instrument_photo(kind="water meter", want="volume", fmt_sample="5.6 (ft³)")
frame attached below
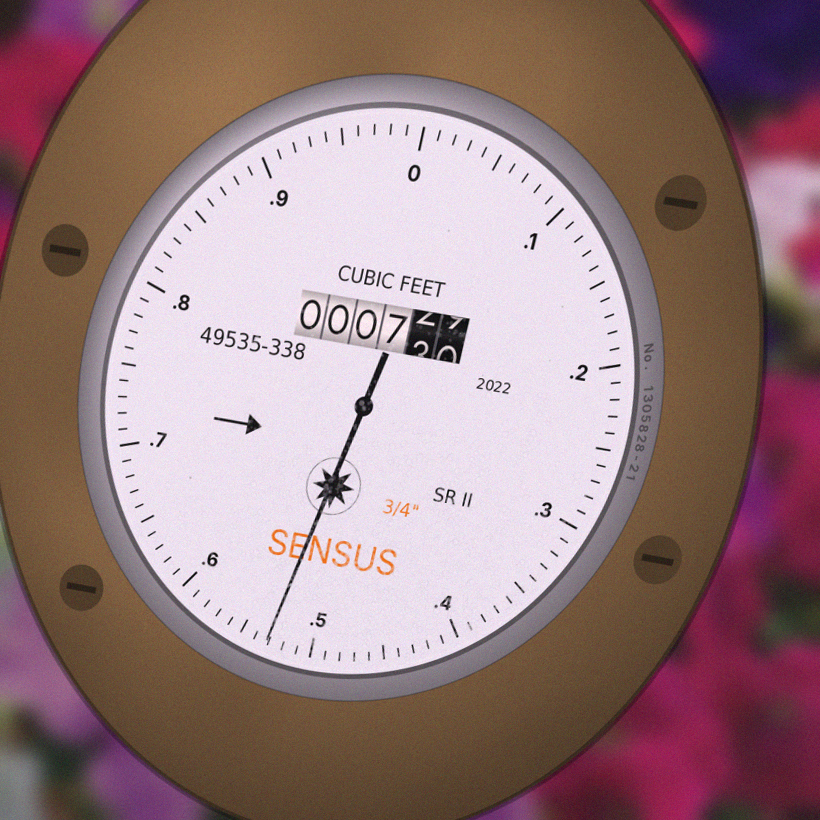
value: 729.53 (ft³)
